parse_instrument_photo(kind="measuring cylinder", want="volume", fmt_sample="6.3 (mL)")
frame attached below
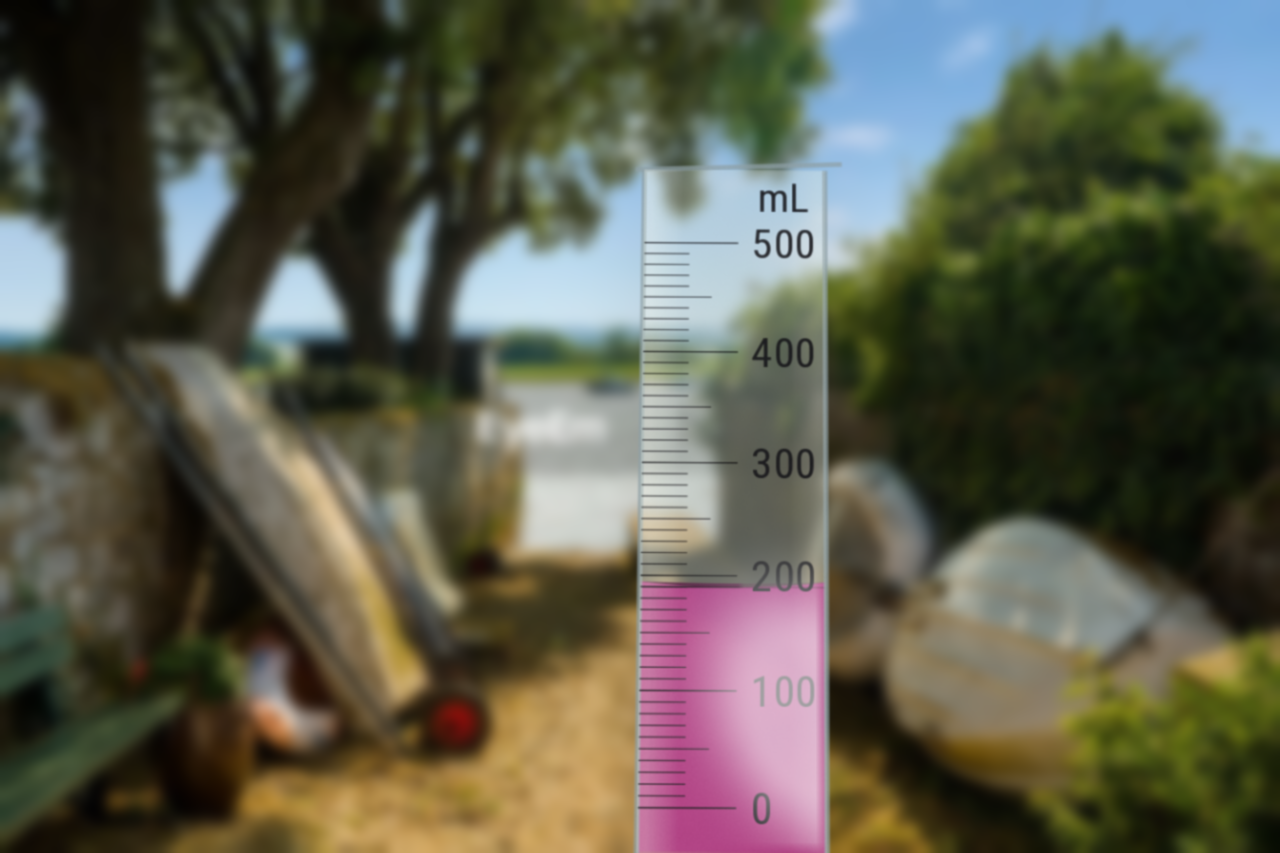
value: 190 (mL)
